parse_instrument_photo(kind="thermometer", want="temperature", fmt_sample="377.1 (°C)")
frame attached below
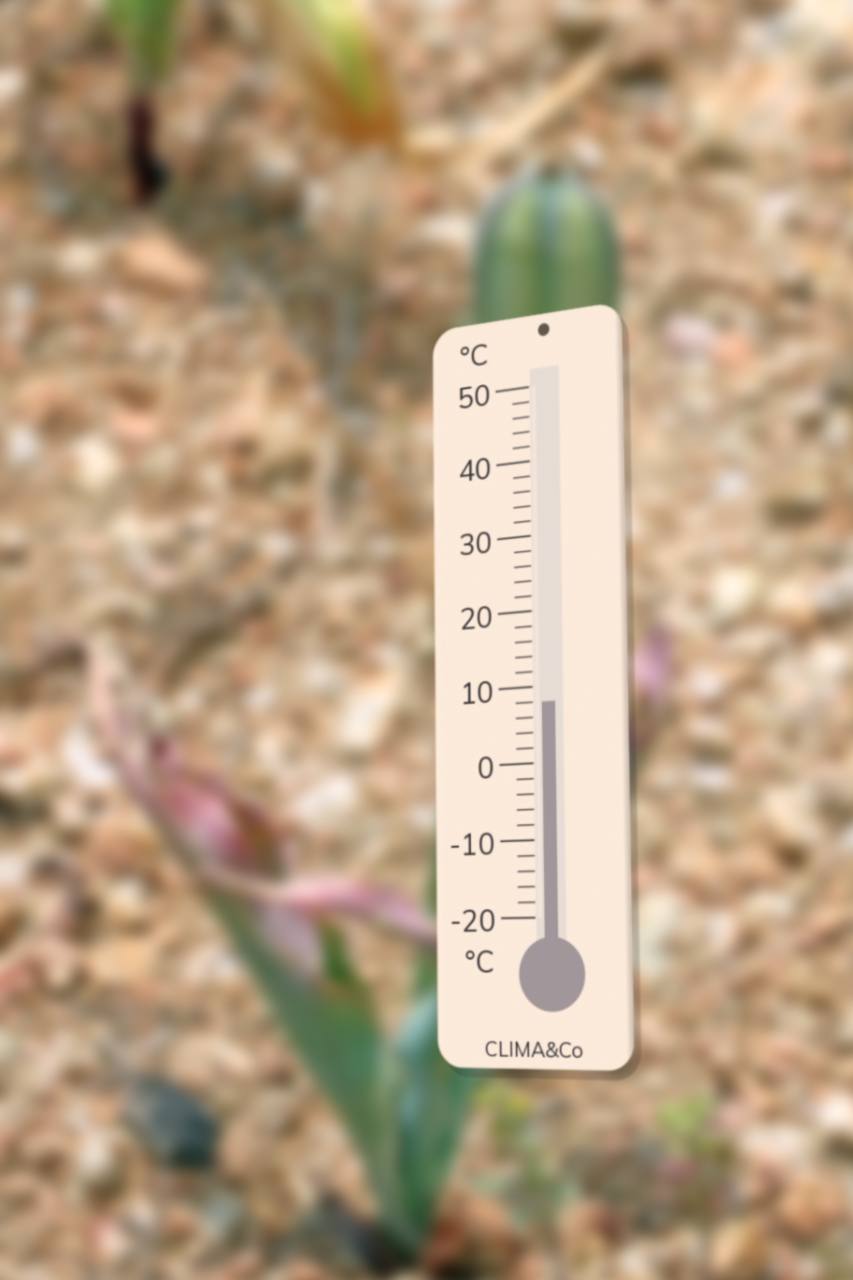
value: 8 (°C)
